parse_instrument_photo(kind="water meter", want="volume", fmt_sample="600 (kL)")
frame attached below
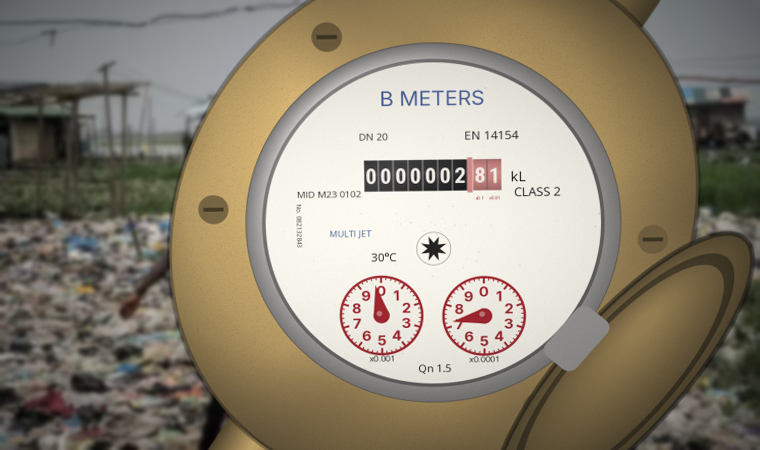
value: 2.8097 (kL)
